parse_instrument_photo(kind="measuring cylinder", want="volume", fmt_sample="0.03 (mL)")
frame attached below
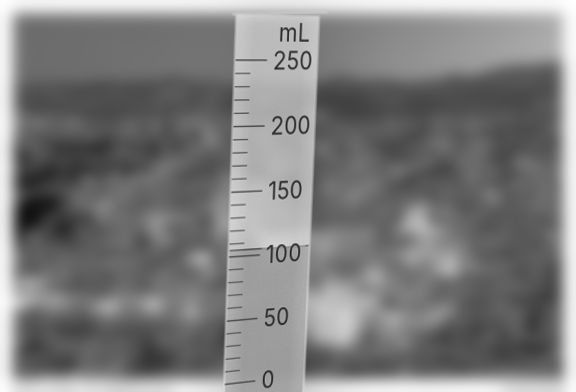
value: 105 (mL)
